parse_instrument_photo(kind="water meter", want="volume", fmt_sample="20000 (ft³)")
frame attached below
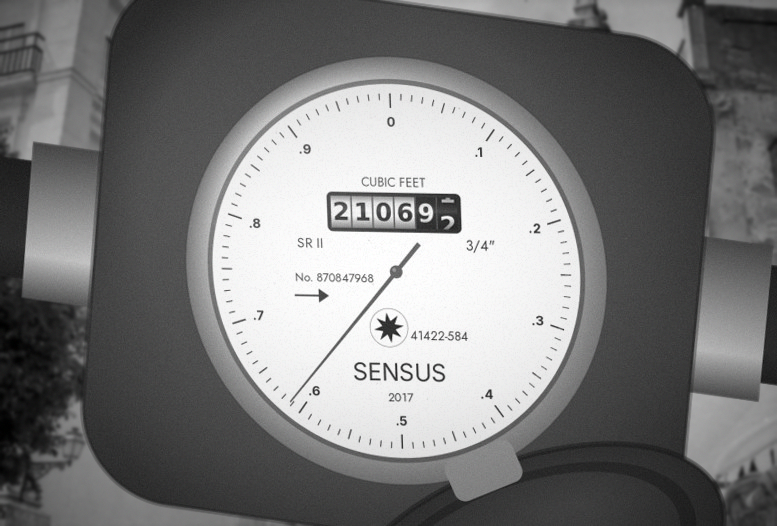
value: 210691.61 (ft³)
